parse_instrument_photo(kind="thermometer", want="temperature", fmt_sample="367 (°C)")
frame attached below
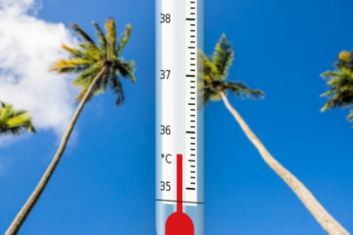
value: 35.6 (°C)
